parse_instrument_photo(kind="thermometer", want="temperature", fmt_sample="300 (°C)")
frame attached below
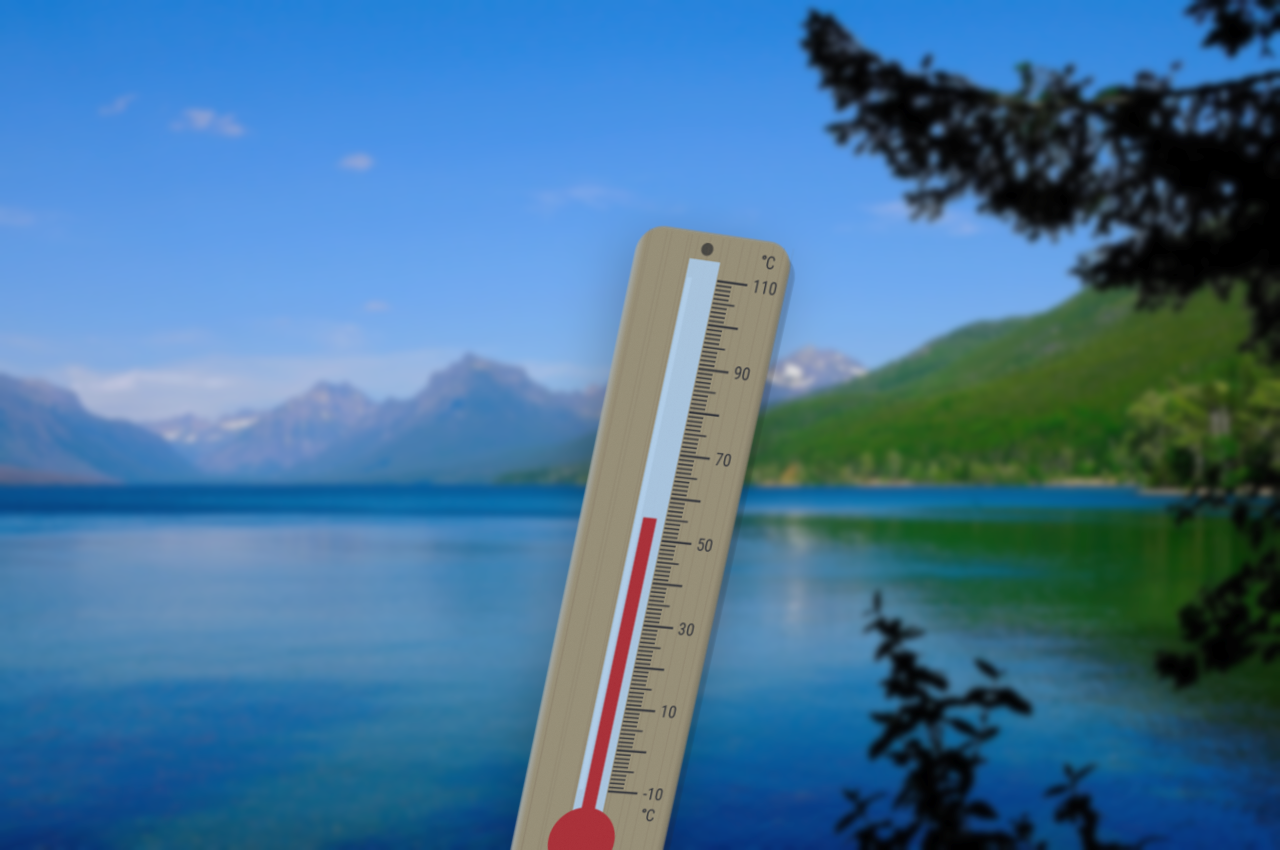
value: 55 (°C)
